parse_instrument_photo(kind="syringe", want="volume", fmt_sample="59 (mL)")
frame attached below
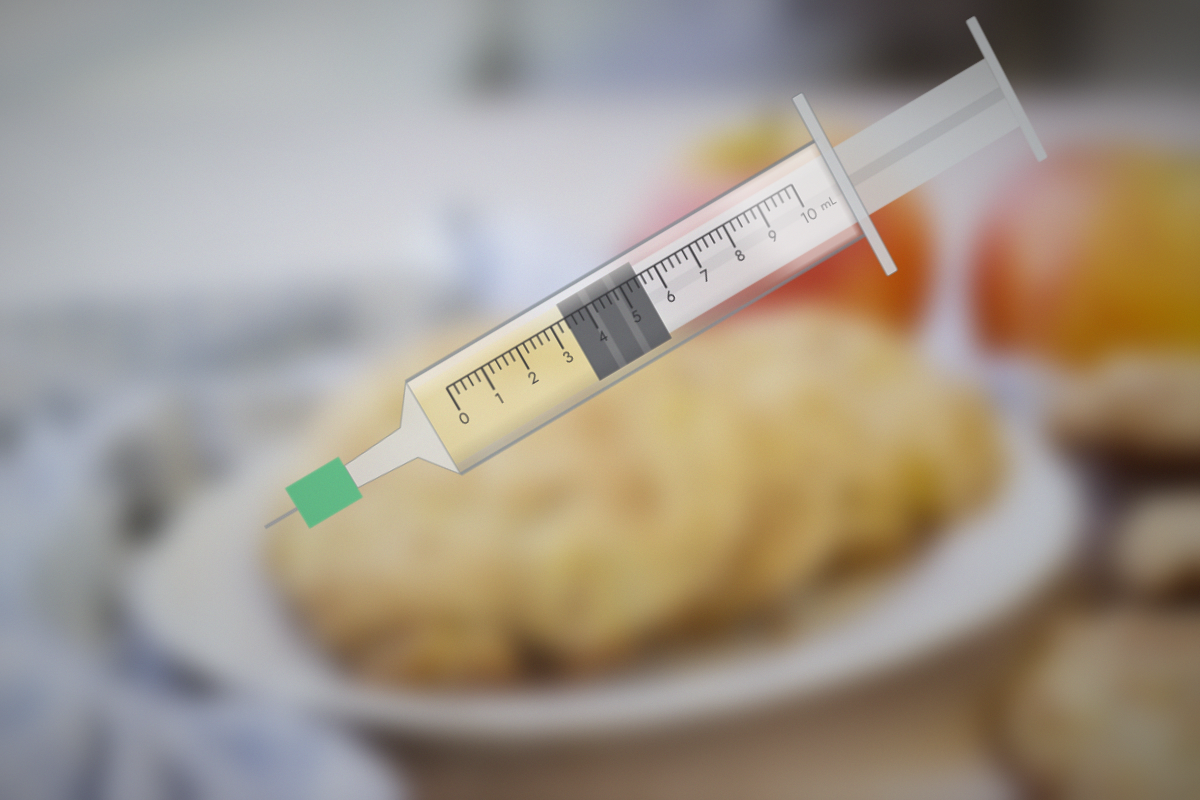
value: 3.4 (mL)
